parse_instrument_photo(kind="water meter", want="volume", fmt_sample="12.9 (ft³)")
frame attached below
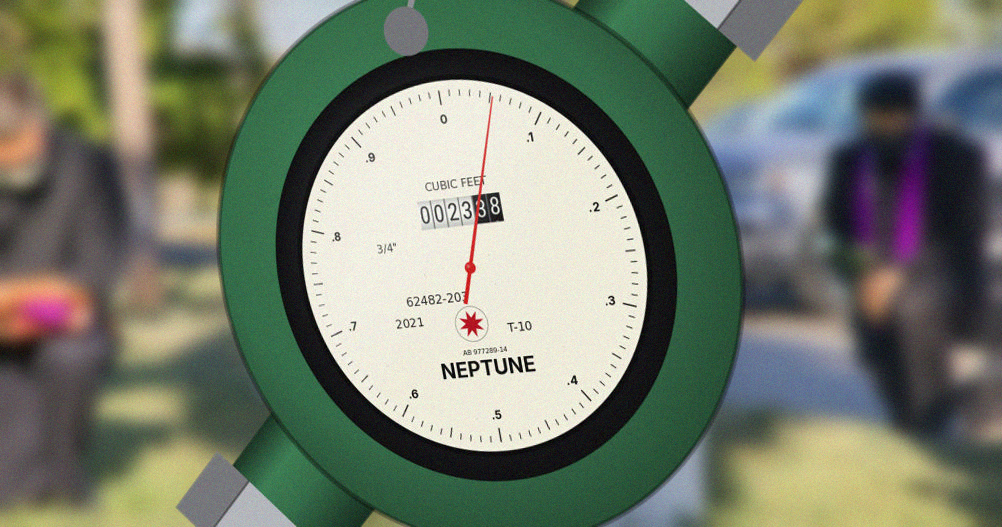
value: 2338.05 (ft³)
